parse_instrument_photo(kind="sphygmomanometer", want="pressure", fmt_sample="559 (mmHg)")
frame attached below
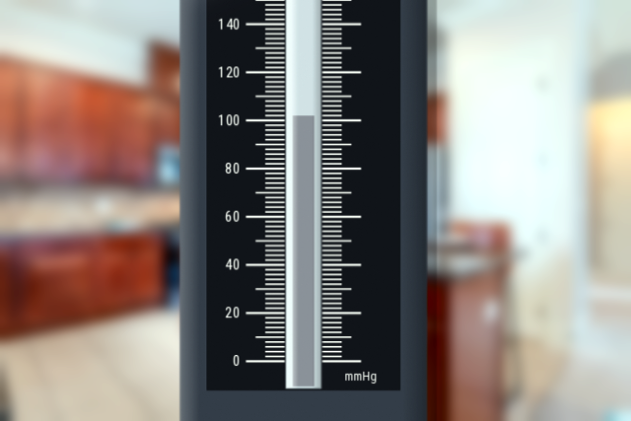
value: 102 (mmHg)
